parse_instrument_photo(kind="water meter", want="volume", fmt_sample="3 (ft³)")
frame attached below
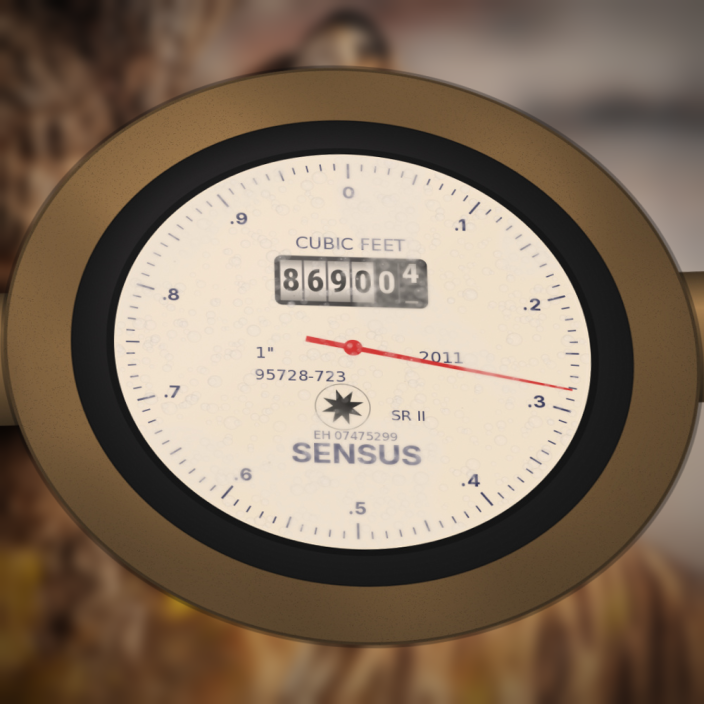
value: 869004.28 (ft³)
